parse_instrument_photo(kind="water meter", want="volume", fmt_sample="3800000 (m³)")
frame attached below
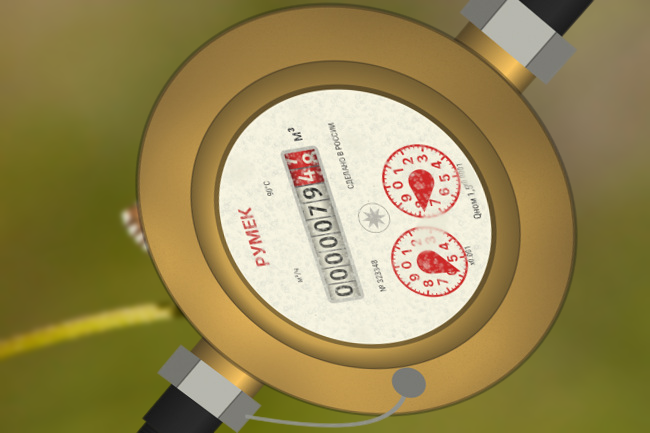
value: 79.4757 (m³)
